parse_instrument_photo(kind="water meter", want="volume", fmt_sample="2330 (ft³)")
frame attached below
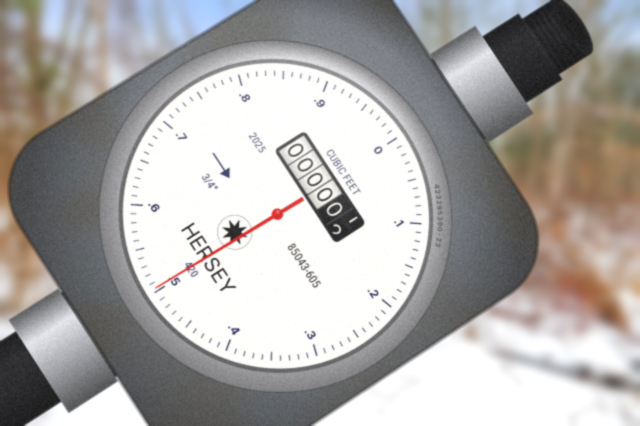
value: 1.50 (ft³)
